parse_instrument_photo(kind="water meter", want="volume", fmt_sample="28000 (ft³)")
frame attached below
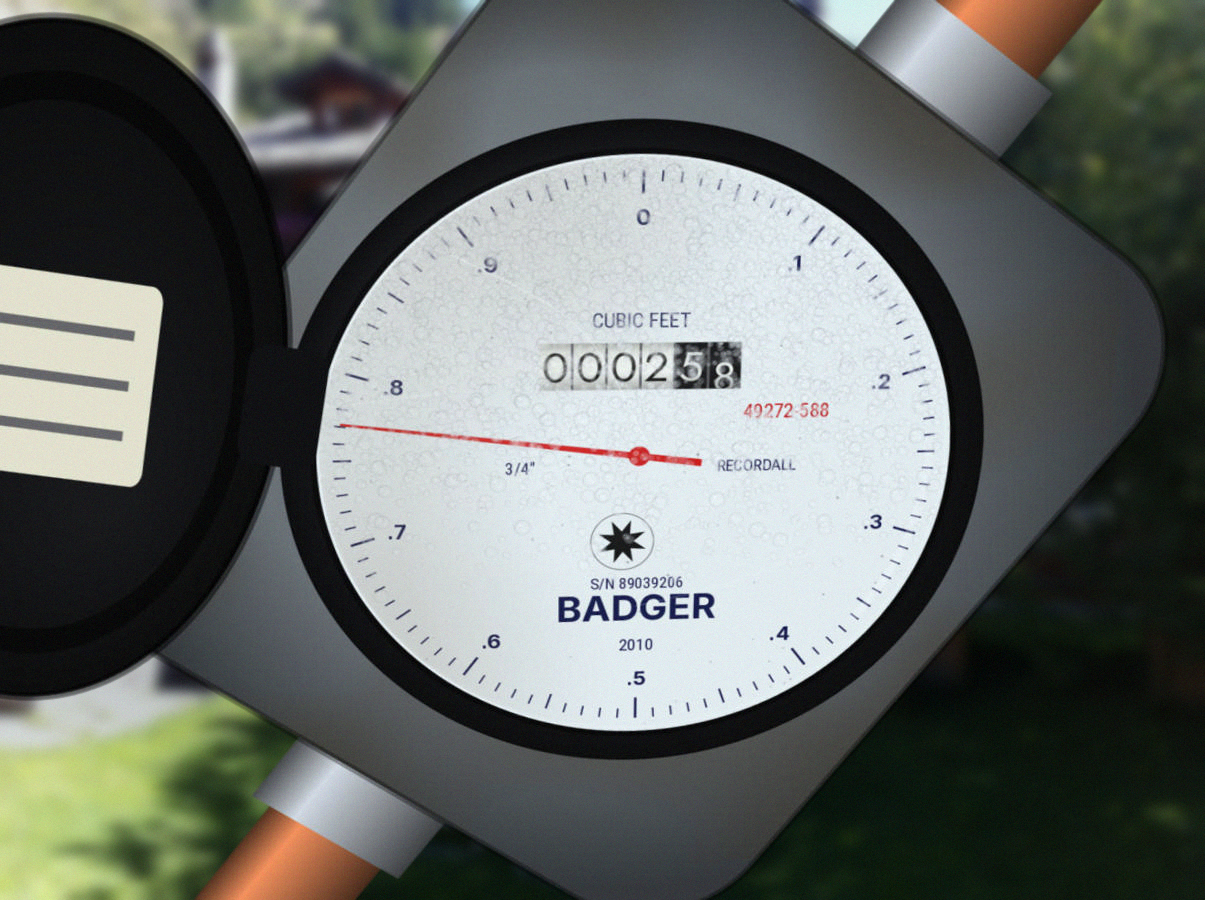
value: 257.77 (ft³)
